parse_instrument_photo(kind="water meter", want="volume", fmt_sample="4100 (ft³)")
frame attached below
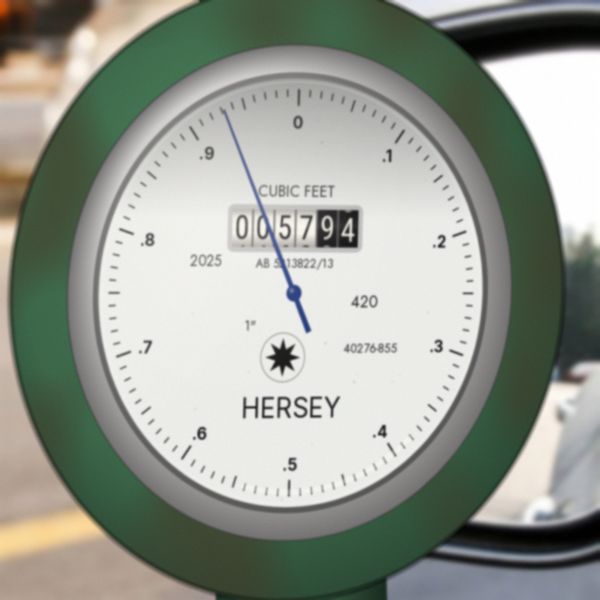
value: 5793.93 (ft³)
